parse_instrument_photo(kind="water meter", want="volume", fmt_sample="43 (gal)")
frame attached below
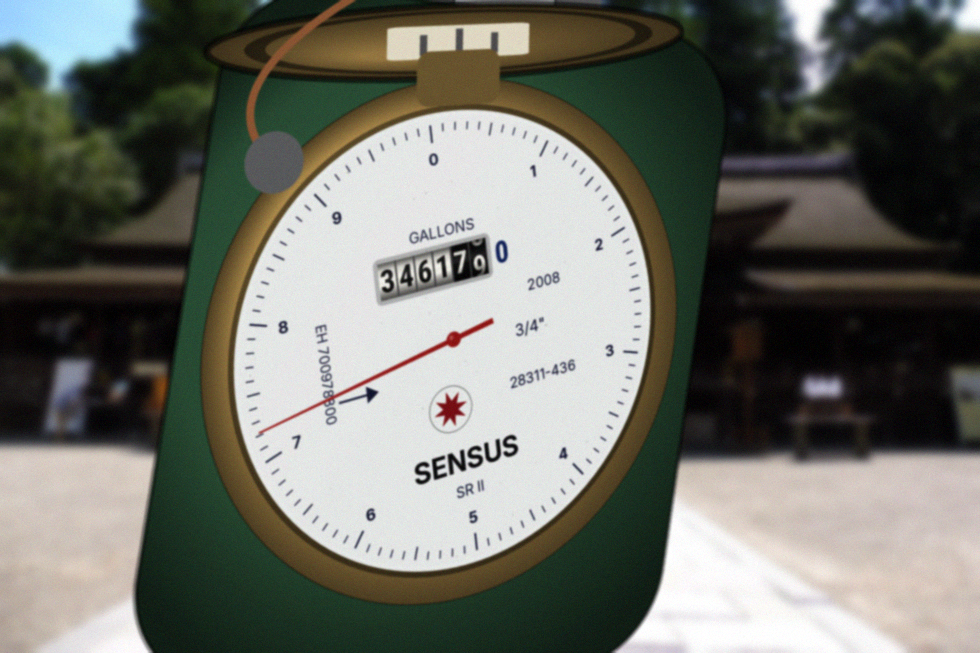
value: 3461787.2 (gal)
